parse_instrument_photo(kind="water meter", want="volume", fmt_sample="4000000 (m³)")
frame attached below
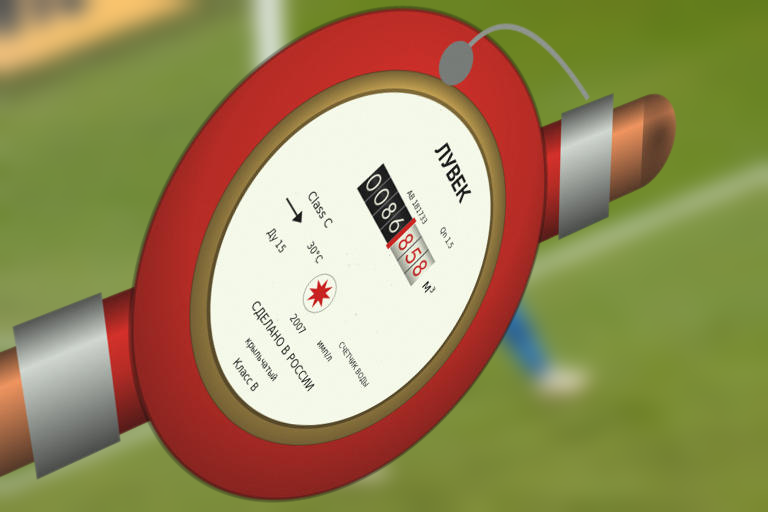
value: 86.858 (m³)
